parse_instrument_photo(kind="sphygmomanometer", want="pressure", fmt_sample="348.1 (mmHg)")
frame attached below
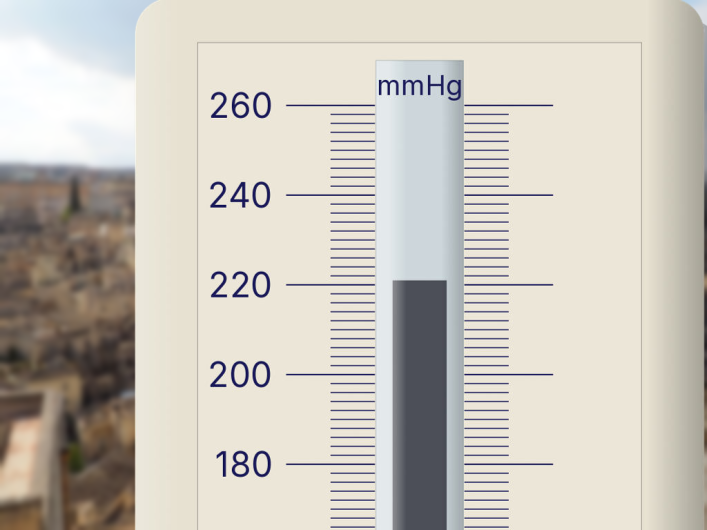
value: 221 (mmHg)
